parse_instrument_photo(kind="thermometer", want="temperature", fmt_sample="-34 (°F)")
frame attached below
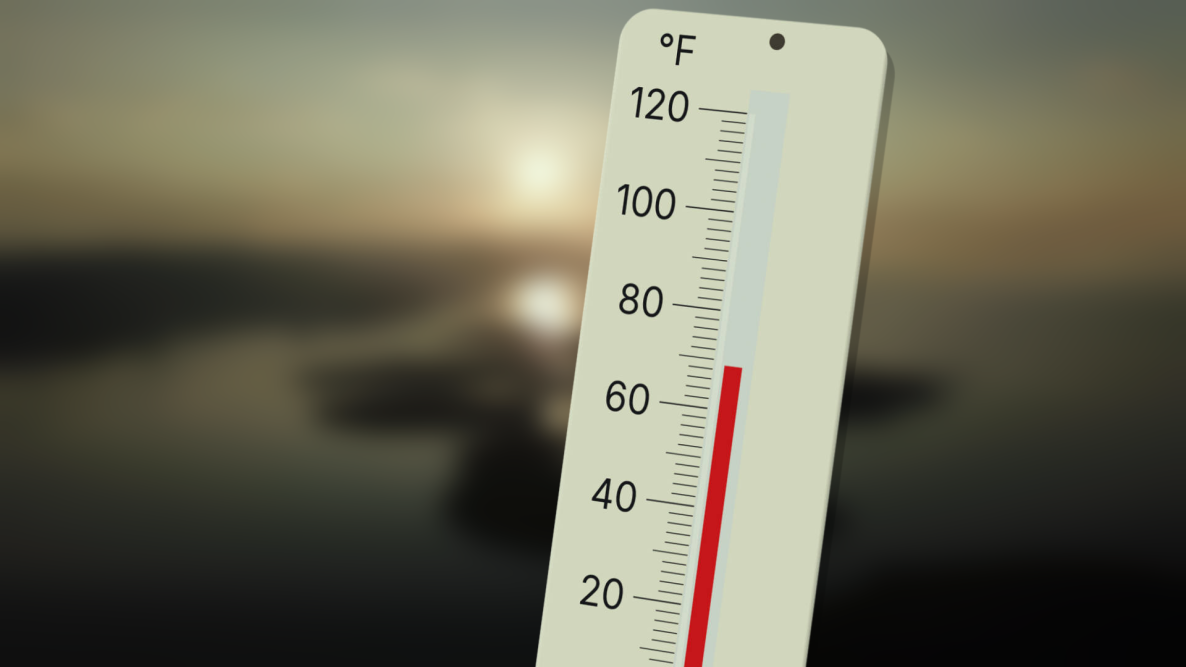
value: 69 (°F)
